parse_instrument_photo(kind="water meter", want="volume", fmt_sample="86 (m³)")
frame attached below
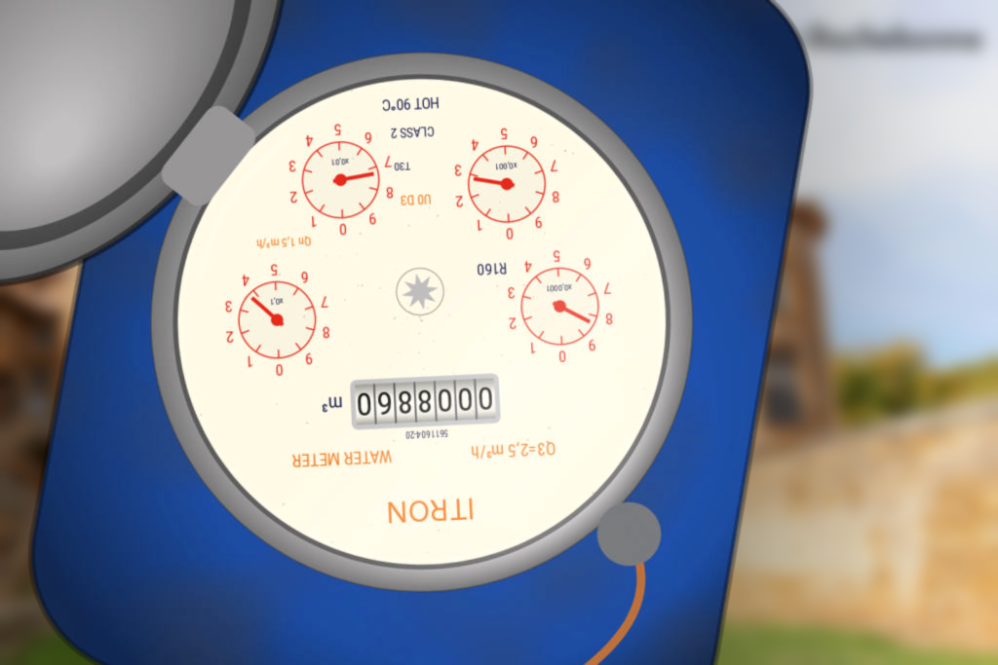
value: 8860.3728 (m³)
